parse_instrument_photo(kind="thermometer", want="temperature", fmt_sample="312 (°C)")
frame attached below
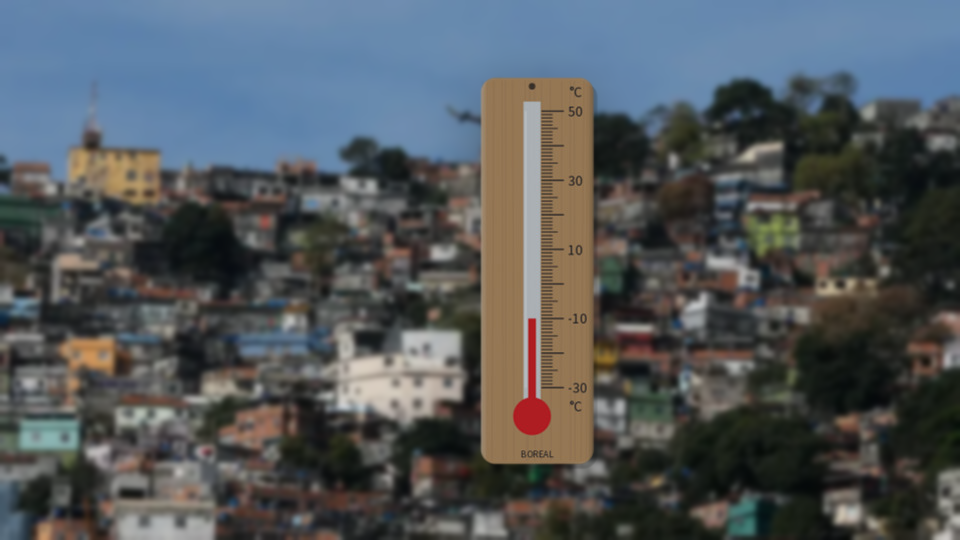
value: -10 (°C)
